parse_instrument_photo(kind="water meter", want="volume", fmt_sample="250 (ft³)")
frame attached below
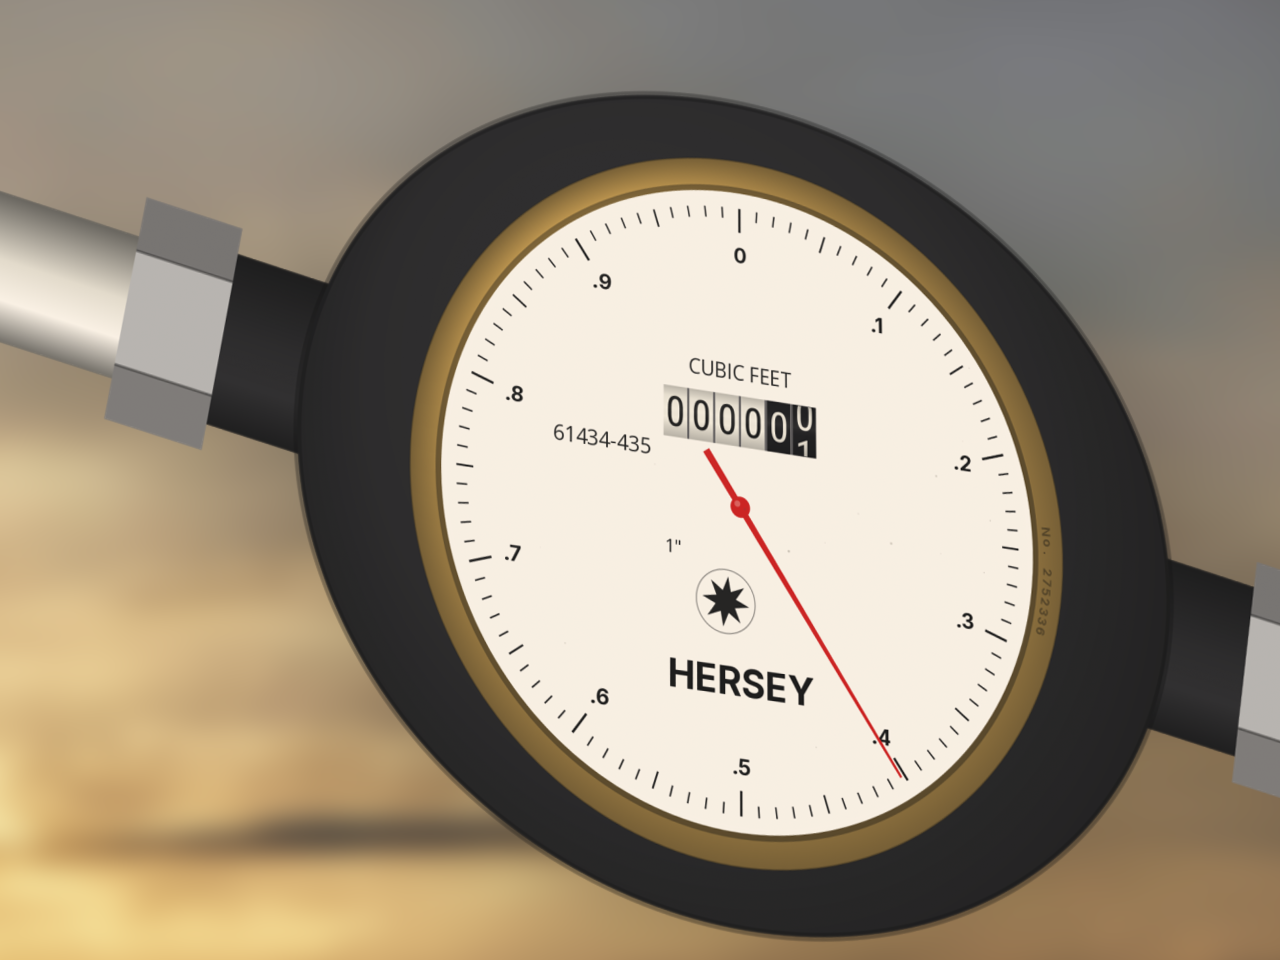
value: 0.40 (ft³)
